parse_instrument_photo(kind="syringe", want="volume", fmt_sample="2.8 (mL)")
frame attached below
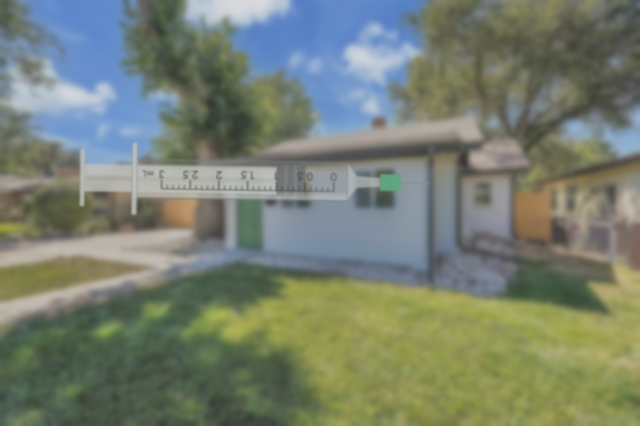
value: 0.5 (mL)
